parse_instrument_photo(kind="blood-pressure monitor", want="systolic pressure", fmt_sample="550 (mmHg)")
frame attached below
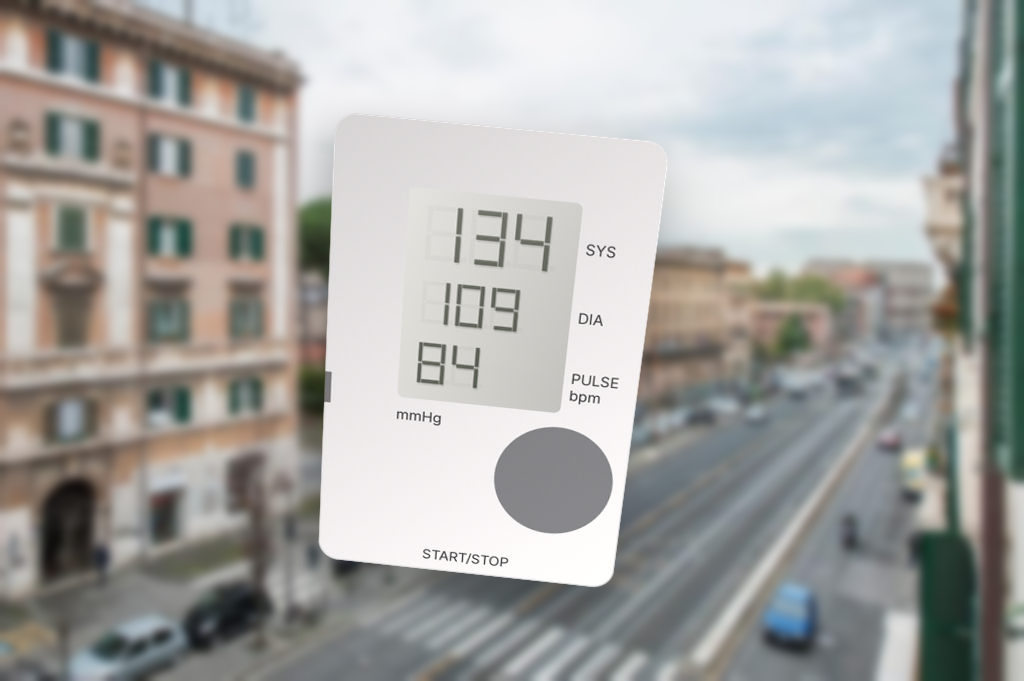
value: 134 (mmHg)
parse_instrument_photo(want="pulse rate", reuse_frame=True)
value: 84 (bpm)
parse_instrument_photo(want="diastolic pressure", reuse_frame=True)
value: 109 (mmHg)
